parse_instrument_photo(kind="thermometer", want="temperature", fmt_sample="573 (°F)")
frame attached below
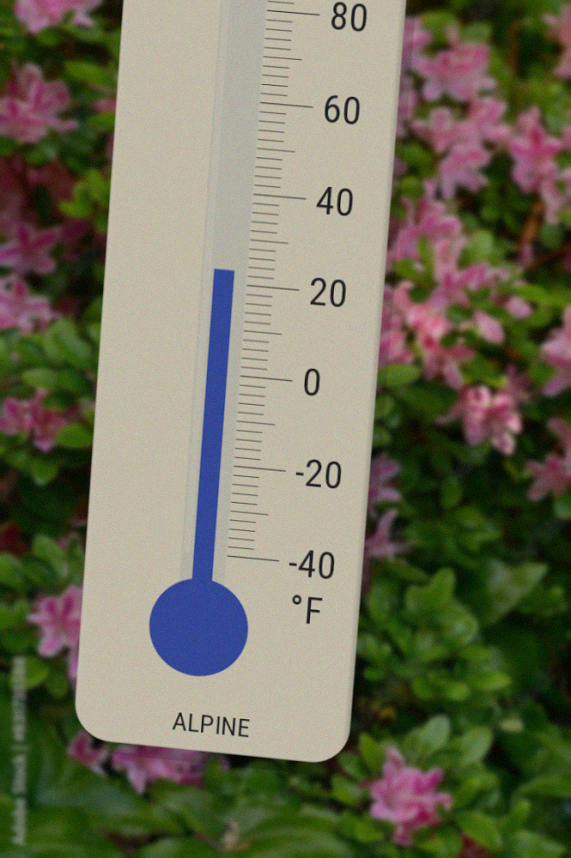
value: 23 (°F)
